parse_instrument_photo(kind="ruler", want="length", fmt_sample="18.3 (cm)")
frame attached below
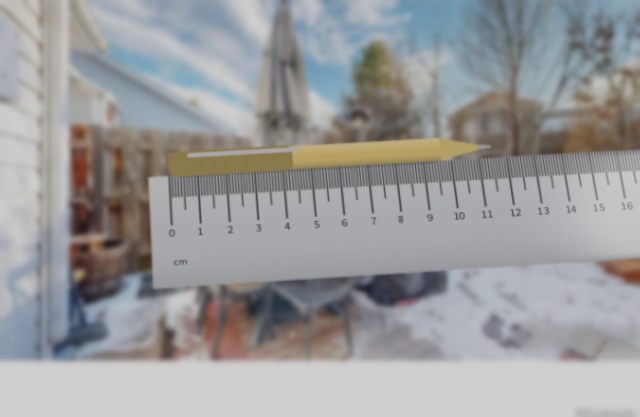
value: 11.5 (cm)
